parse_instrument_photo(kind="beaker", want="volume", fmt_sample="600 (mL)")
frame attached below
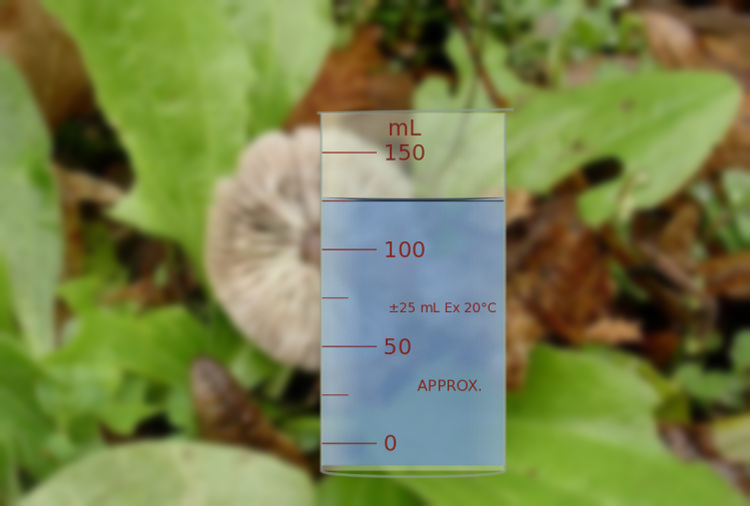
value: 125 (mL)
